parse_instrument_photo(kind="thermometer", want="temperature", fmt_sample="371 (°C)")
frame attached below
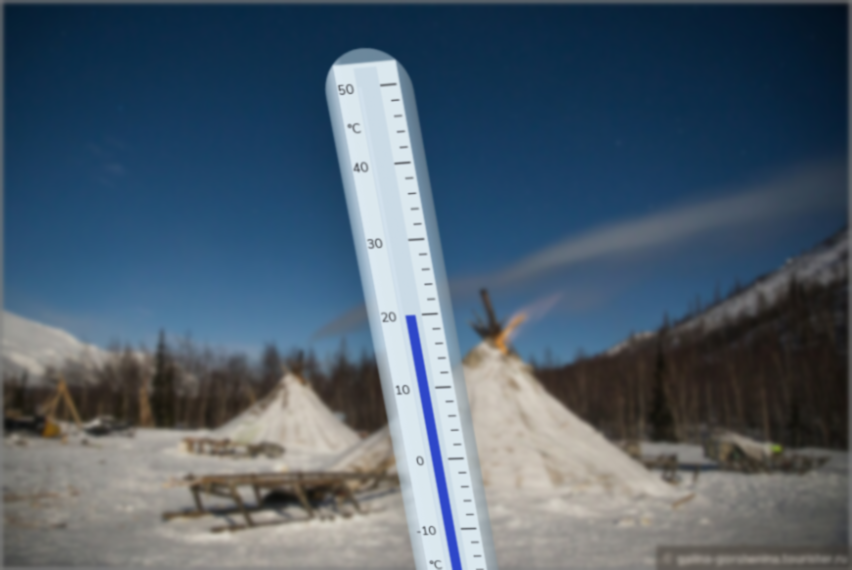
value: 20 (°C)
